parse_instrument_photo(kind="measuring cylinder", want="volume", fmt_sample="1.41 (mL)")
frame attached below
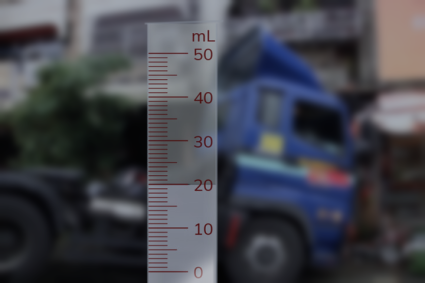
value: 20 (mL)
